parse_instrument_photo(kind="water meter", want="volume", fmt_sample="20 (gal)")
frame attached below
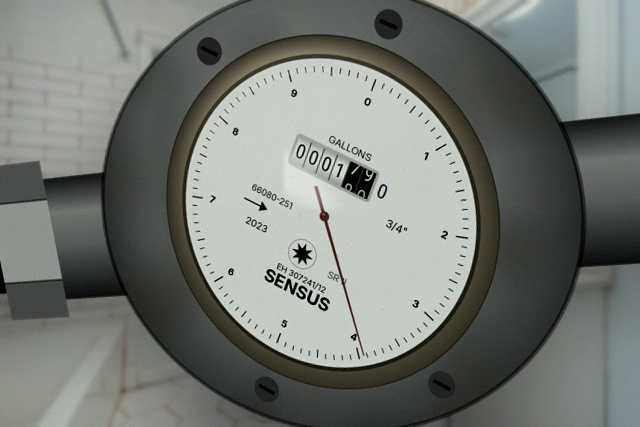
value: 1793.9 (gal)
